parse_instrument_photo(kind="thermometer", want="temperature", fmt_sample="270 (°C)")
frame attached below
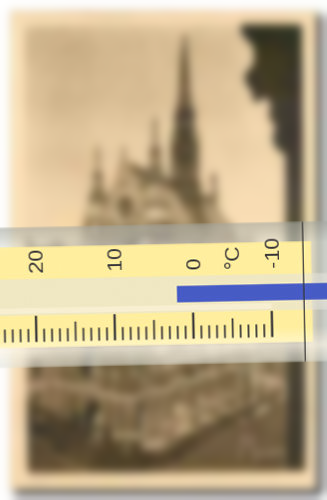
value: 2 (°C)
